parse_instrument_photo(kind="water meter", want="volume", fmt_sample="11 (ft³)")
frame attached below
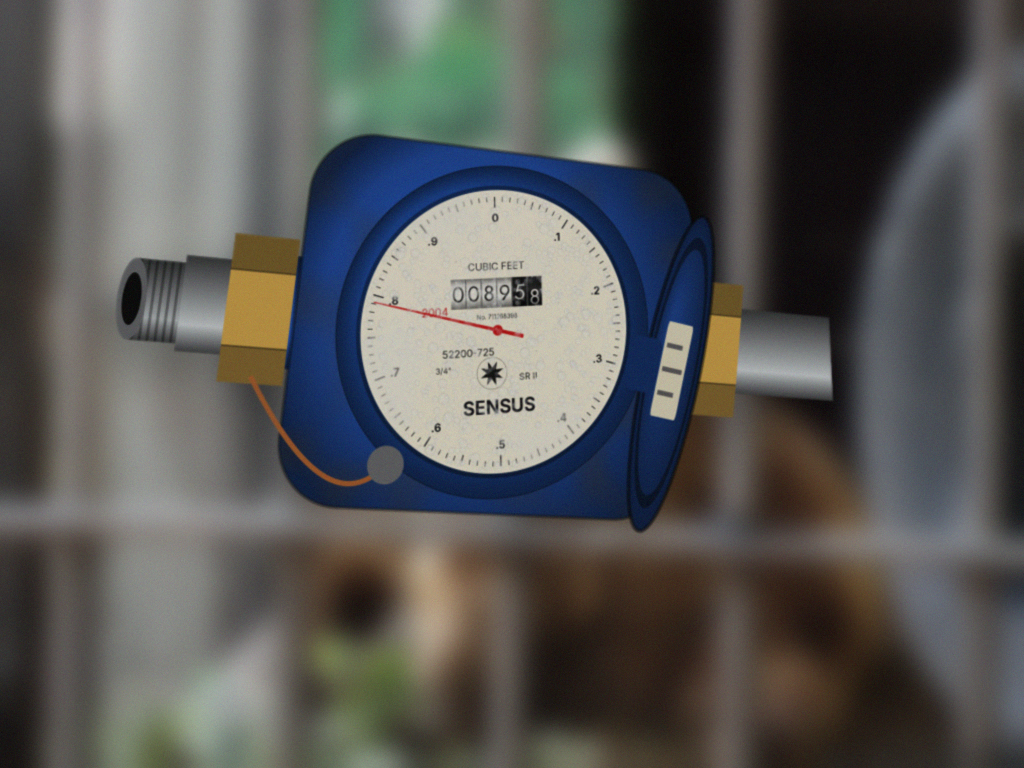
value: 8957.79 (ft³)
